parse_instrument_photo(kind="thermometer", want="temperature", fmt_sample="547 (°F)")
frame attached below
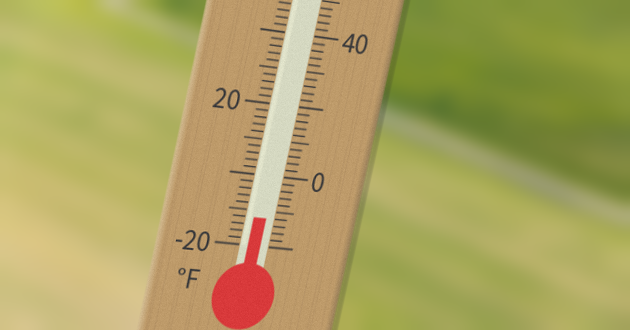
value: -12 (°F)
